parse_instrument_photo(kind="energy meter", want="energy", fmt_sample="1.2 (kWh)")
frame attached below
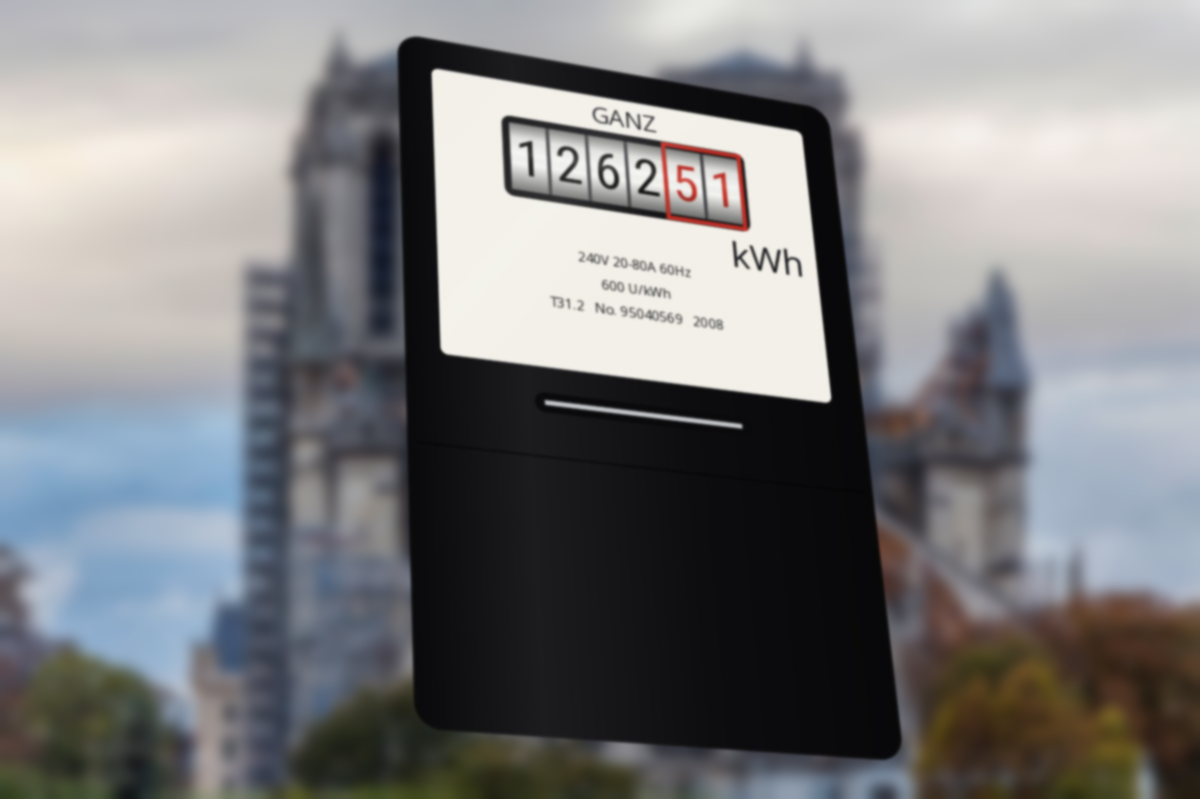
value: 1262.51 (kWh)
